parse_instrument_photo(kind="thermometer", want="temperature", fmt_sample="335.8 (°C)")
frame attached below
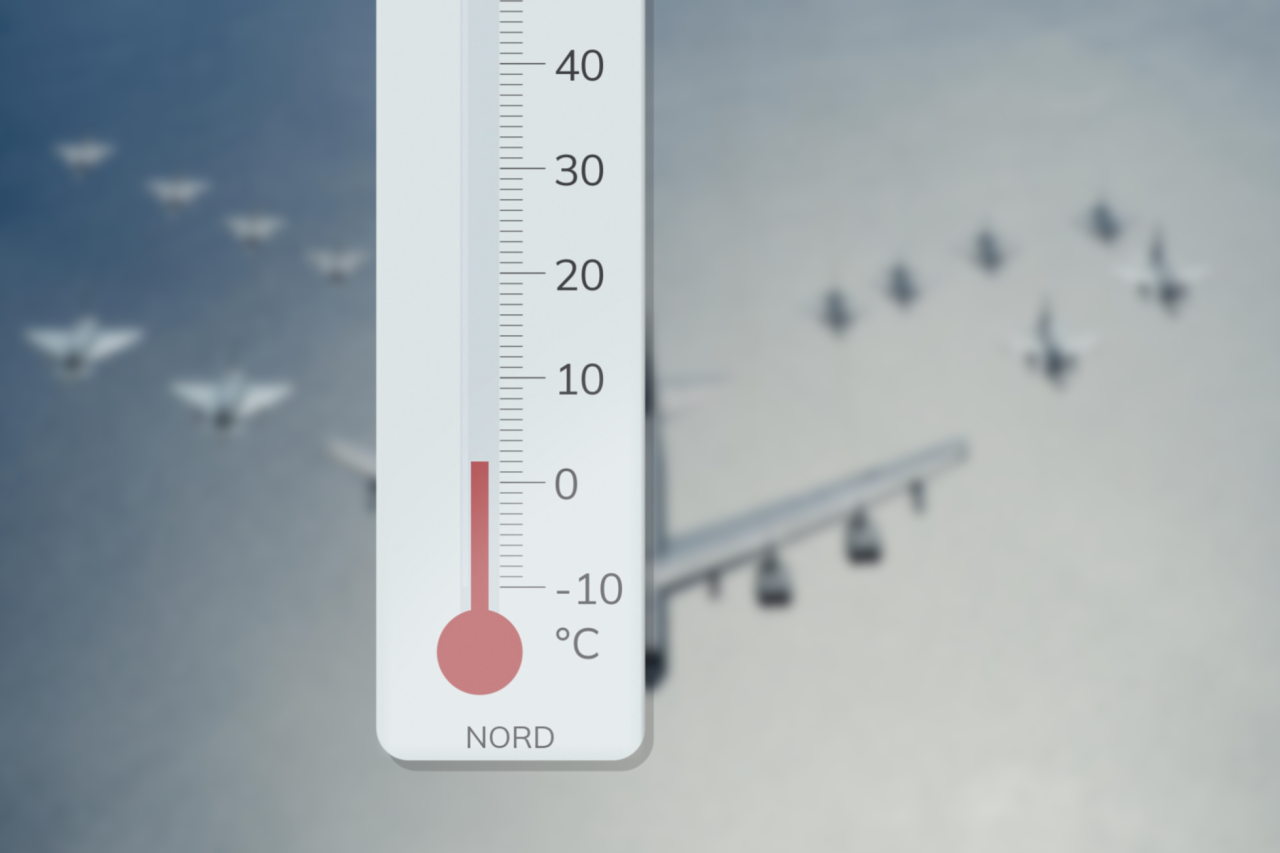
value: 2 (°C)
